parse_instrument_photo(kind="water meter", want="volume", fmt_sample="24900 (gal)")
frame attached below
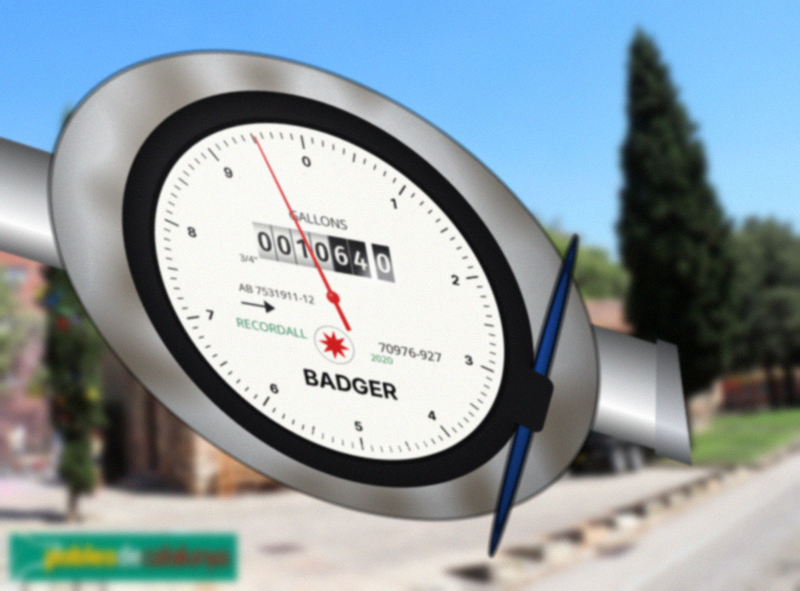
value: 10639.5 (gal)
